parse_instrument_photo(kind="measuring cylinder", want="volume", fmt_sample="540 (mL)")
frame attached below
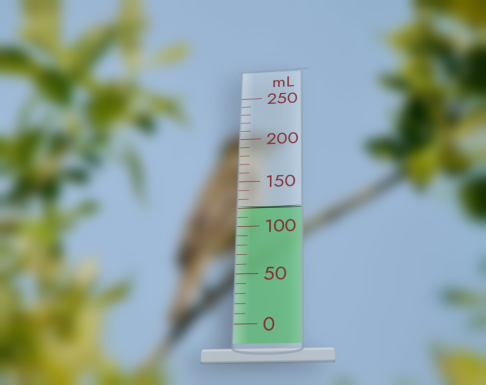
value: 120 (mL)
